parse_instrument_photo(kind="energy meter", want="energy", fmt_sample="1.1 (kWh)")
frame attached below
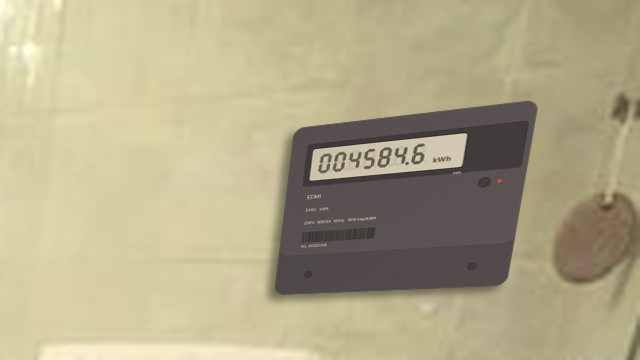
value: 4584.6 (kWh)
